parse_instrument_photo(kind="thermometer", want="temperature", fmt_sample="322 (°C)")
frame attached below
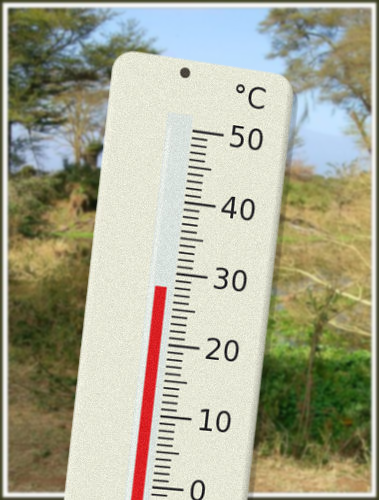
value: 28 (°C)
